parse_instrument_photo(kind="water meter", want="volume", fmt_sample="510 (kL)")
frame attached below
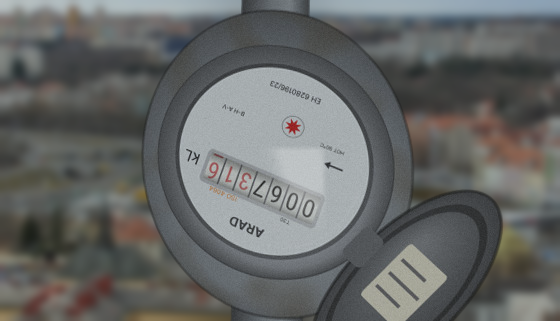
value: 67.316 (kL)
